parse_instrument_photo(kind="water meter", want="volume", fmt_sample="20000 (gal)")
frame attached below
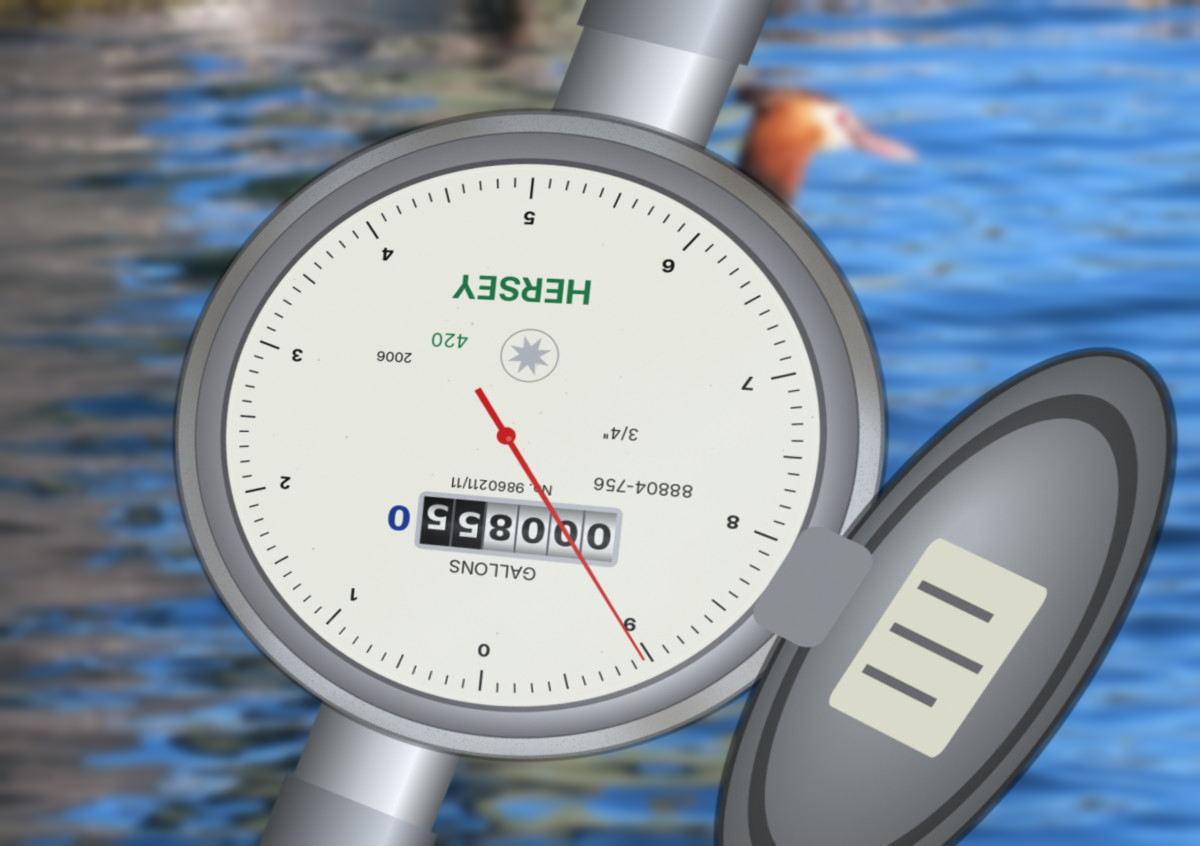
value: 8549.0 (gal)
